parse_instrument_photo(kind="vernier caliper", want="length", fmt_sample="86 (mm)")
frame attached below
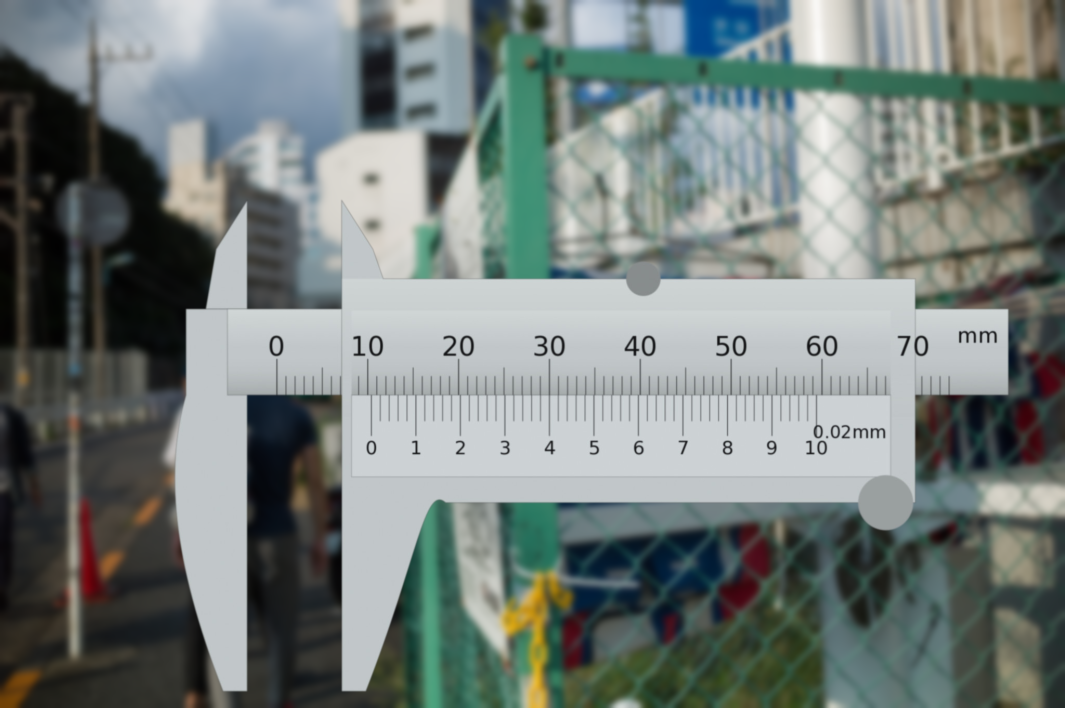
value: 10.4 (mm)
